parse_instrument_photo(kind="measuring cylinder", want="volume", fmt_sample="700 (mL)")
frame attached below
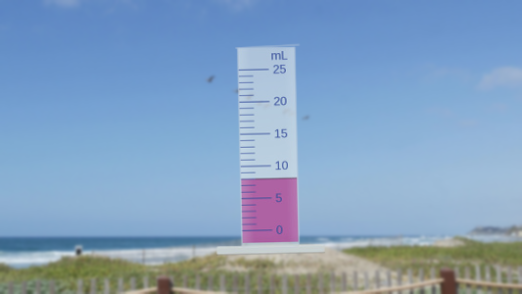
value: 8 (mL)
